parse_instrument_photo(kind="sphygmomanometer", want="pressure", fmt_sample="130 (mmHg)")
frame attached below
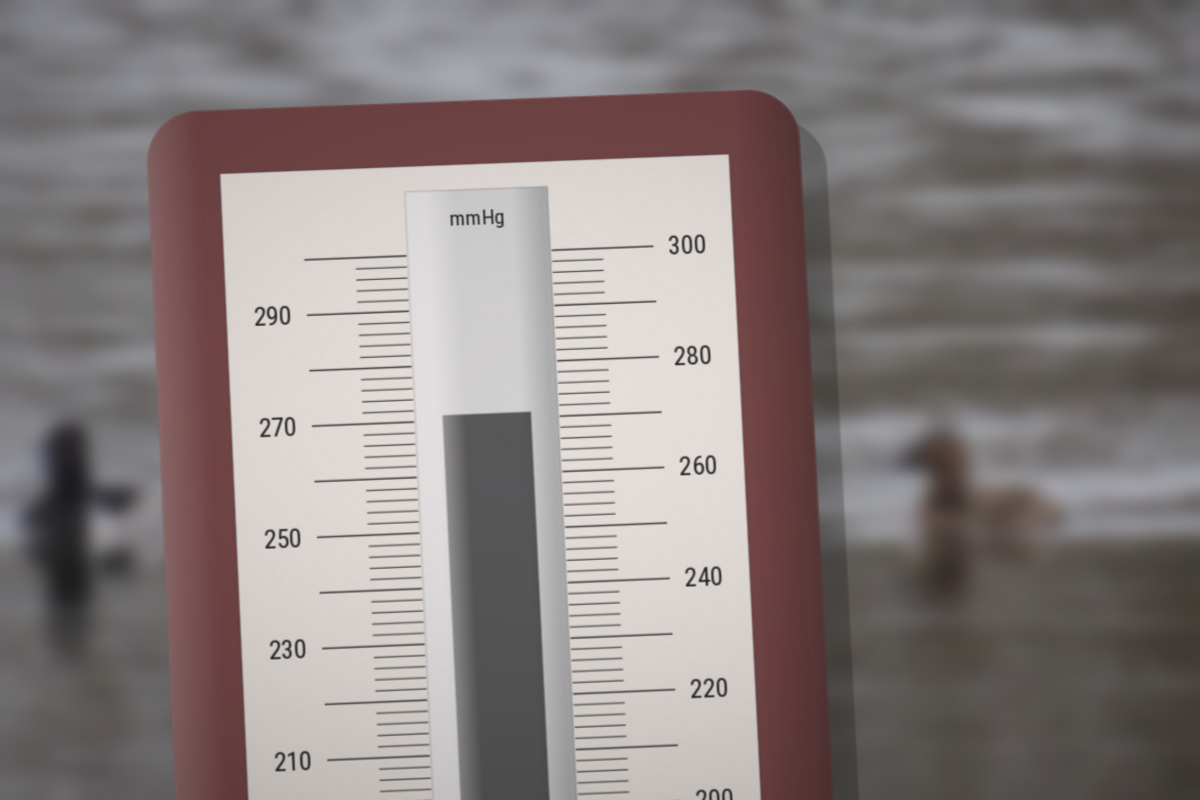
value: 271 (mmHg)
